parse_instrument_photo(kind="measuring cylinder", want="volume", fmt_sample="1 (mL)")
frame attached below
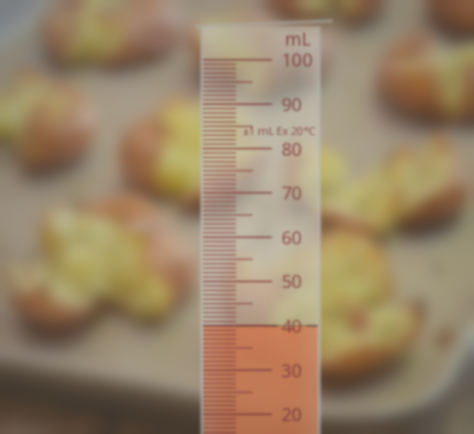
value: 40 (mL)
